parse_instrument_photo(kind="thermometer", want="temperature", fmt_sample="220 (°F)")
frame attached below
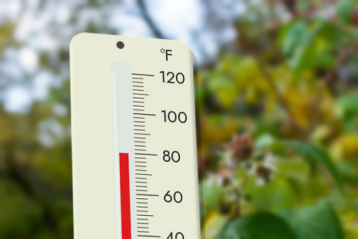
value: 80 (°F)
